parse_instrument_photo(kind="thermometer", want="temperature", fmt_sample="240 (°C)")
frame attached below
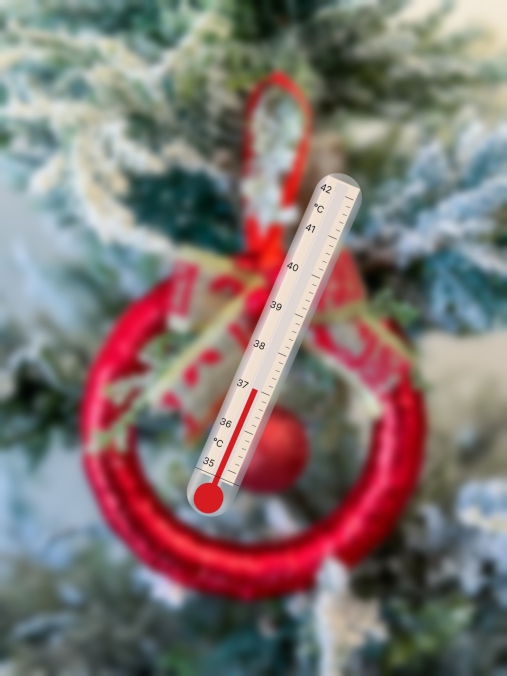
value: 37 (°C)
